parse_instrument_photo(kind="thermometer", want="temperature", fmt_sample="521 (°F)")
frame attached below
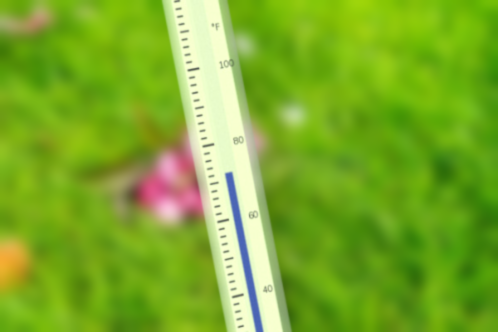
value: 72 (°F)
